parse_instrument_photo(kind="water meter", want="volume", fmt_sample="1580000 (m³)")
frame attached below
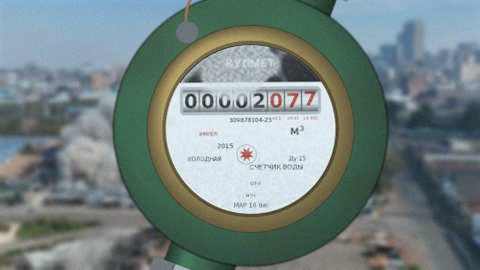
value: 2.077 (m³)
